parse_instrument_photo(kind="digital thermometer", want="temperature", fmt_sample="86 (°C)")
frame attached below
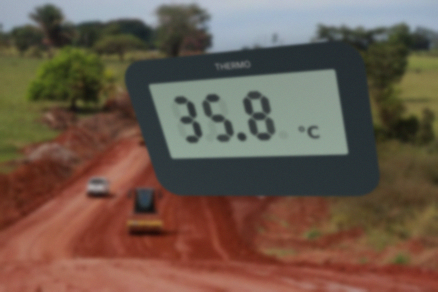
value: 35.8 (°C)
